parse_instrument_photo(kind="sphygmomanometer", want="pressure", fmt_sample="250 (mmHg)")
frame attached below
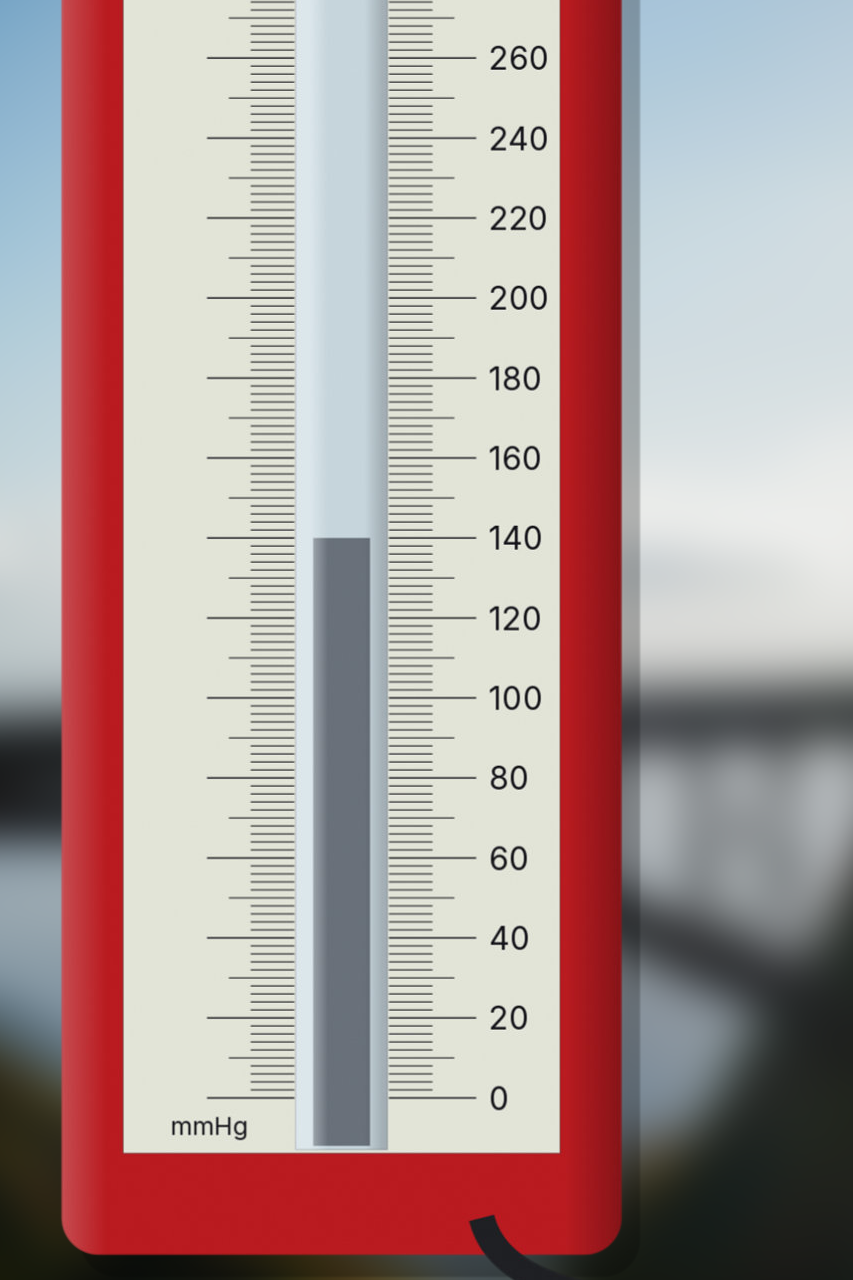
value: 140 (mmHg)
